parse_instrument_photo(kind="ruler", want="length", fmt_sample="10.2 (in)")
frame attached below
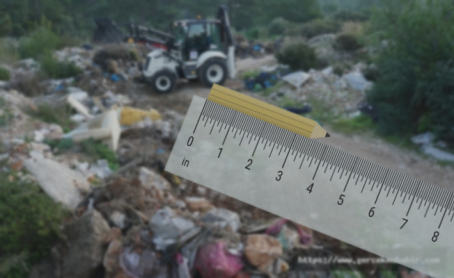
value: 4 (in)
